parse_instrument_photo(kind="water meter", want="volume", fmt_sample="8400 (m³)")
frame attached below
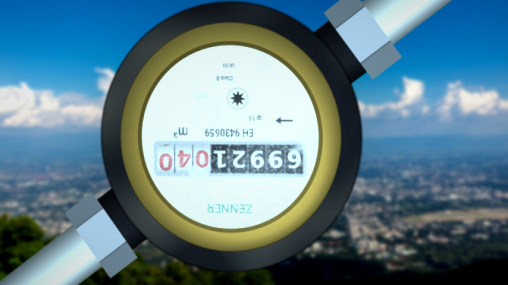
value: 69921.040 (m³)
